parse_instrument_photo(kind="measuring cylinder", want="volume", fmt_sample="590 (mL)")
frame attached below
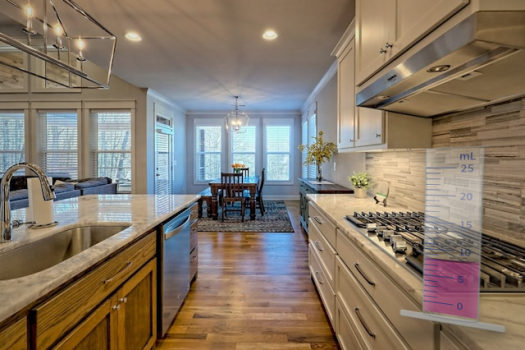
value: 8 (mL)
